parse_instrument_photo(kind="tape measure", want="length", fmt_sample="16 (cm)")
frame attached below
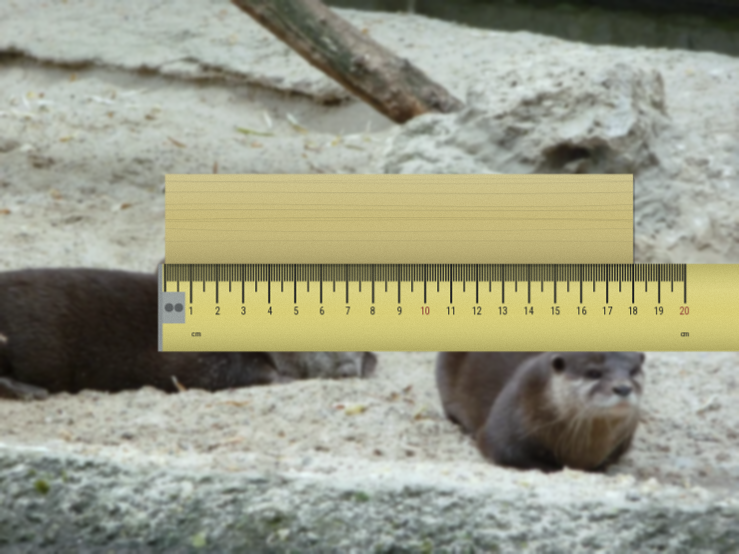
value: 18 (cm)
